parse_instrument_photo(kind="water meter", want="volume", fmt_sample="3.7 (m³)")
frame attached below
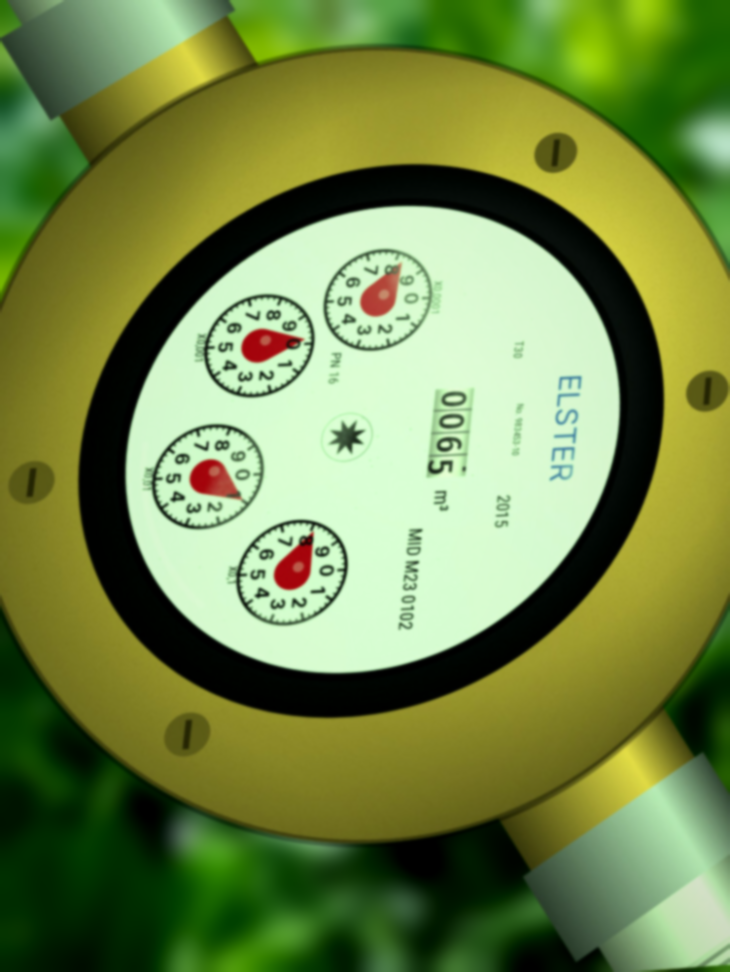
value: 64.8098 (m³)
